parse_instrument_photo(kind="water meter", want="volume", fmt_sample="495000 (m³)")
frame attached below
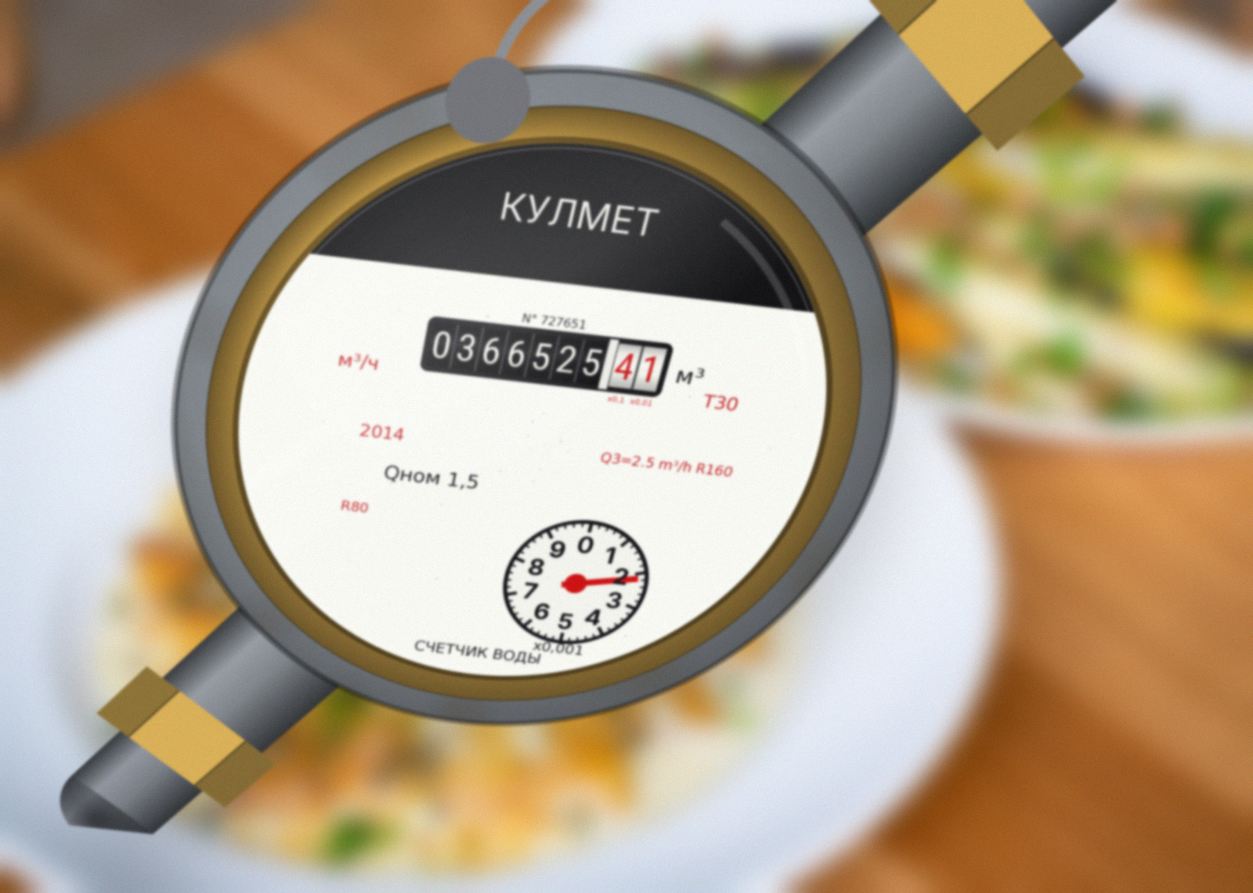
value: 366525.412 (m³)
